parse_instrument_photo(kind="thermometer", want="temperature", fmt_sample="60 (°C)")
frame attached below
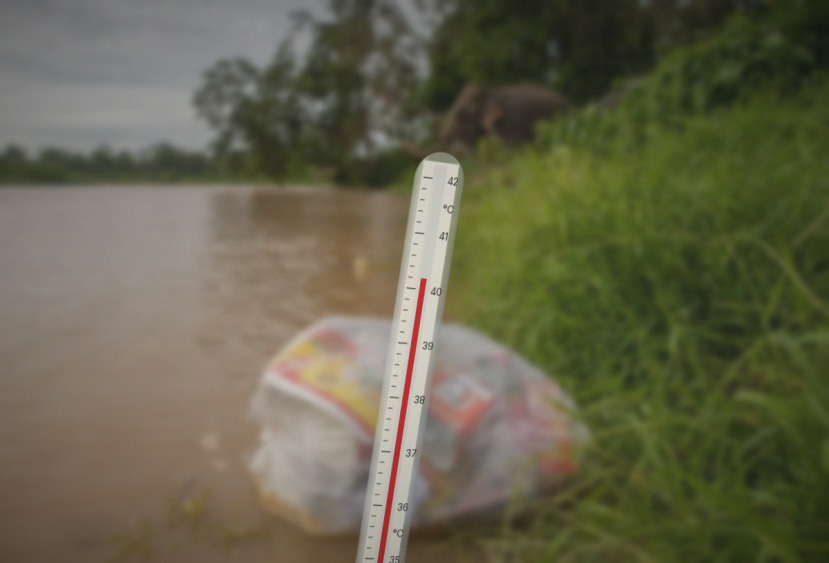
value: 40.2 (°C)
